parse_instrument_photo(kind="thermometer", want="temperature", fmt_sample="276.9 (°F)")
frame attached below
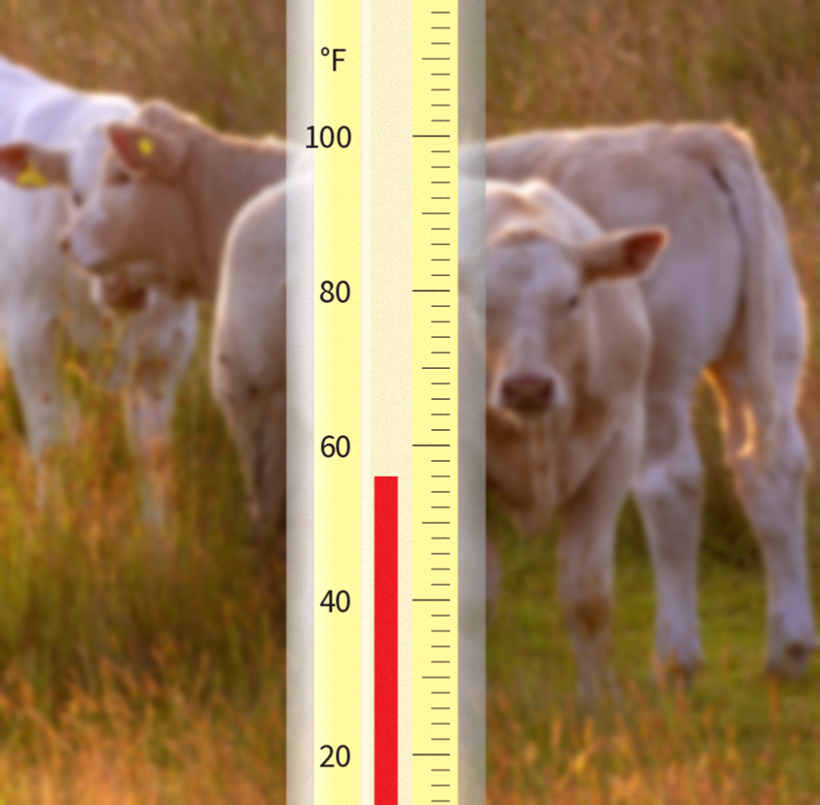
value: 56 (°F)
